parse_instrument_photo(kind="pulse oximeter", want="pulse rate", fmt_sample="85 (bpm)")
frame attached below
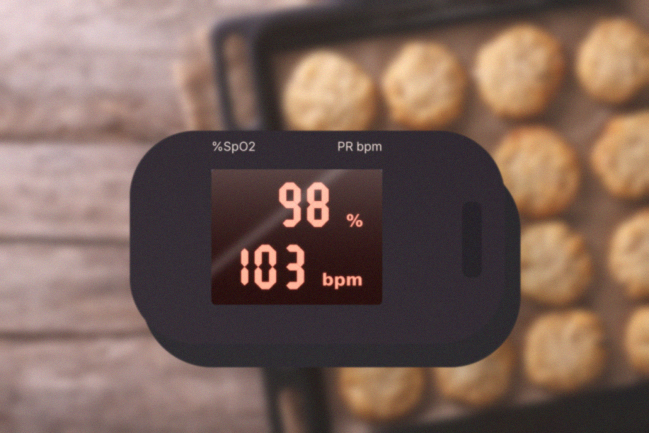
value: 103 (bpm)
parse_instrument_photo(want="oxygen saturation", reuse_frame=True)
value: 98 (%)
